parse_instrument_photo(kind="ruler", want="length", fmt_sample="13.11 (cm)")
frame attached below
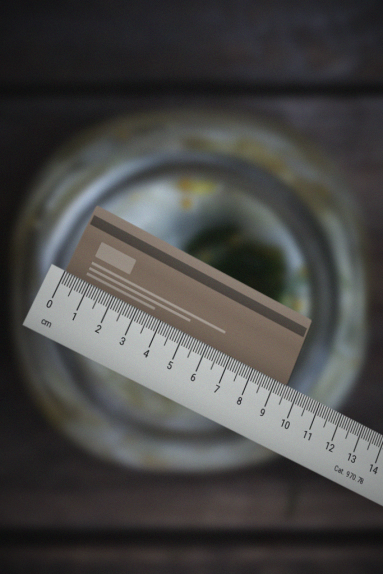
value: 9.5 (cm)
